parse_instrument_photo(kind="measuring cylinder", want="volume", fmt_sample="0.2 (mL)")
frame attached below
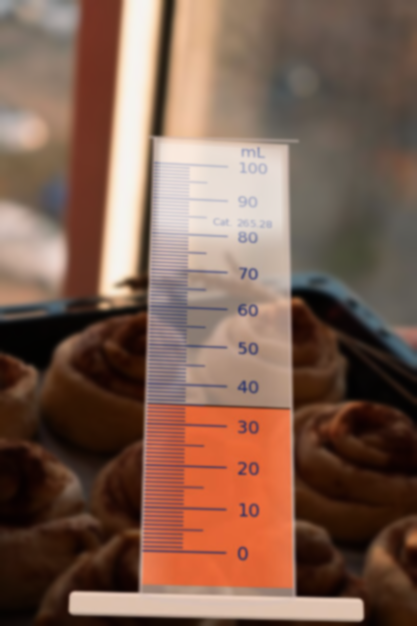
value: 35 (mL)
